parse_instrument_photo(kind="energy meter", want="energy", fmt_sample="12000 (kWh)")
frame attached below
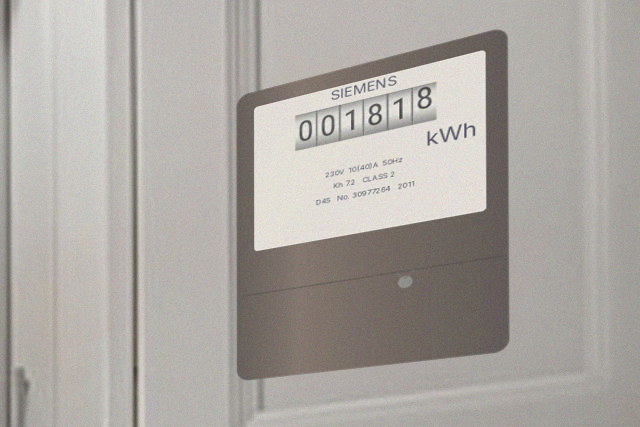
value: 1818 (kWh)
